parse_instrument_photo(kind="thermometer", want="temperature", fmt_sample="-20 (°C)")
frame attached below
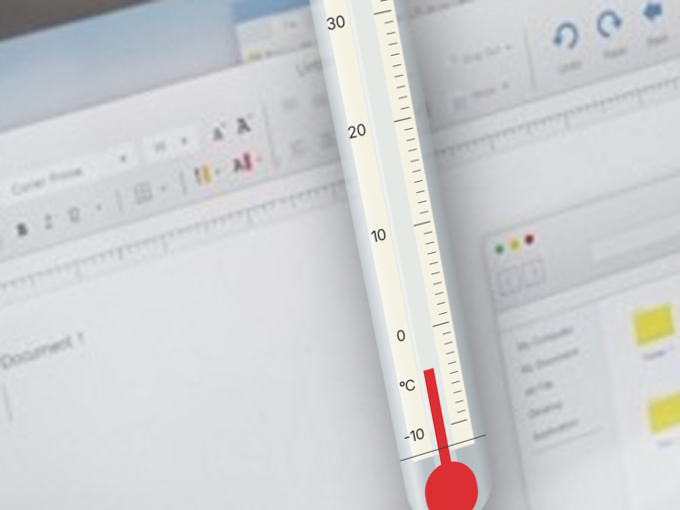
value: -4 (°C)
